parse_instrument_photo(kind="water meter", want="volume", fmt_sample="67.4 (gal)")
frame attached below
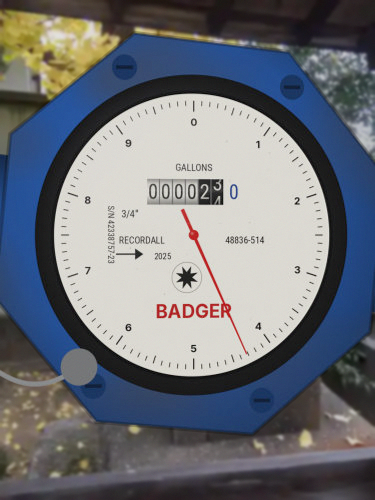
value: 234.3 (gal)
